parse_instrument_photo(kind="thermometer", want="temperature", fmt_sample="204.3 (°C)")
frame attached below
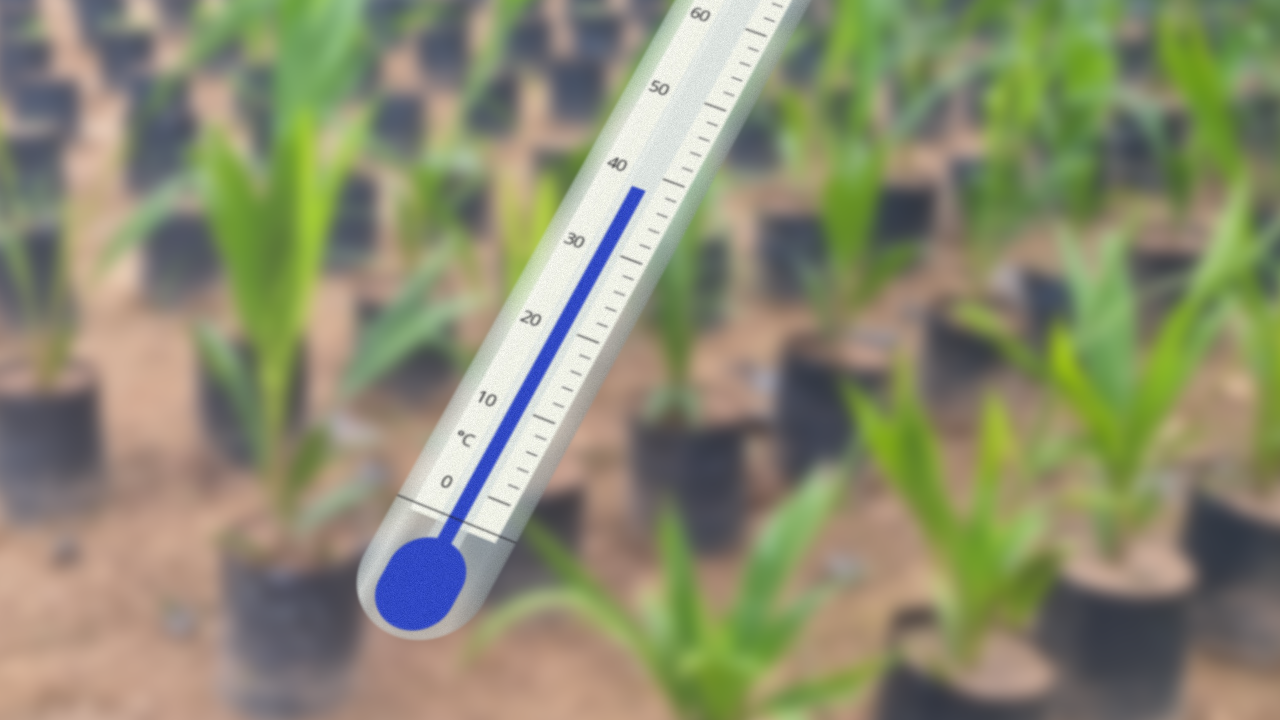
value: 38 (°C)
